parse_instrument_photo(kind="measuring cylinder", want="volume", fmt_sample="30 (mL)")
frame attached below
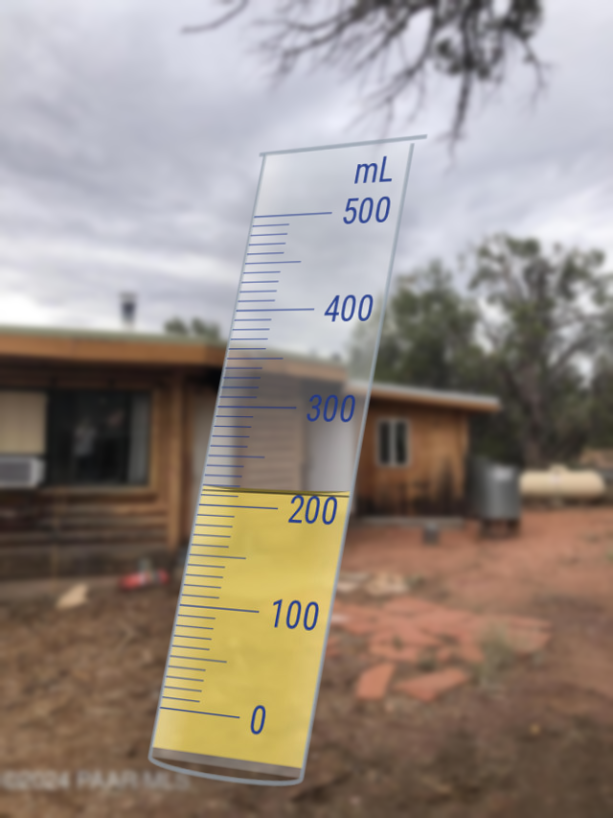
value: 215 (mL)
